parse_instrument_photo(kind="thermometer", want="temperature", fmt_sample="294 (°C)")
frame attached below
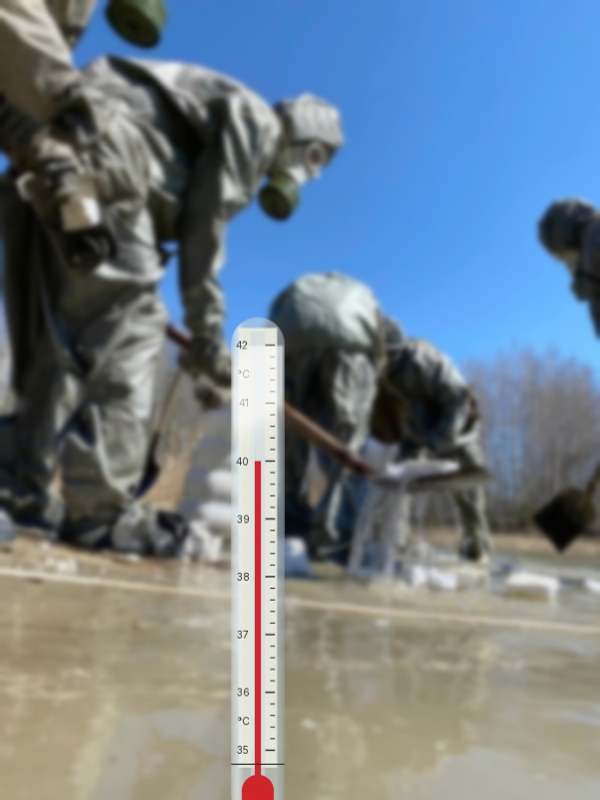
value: 40 (°C)
